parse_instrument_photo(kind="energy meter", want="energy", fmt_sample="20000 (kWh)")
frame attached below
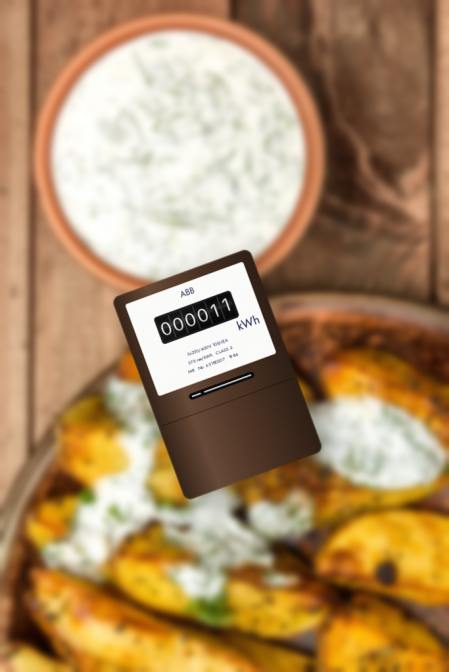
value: 11 (kWh)
